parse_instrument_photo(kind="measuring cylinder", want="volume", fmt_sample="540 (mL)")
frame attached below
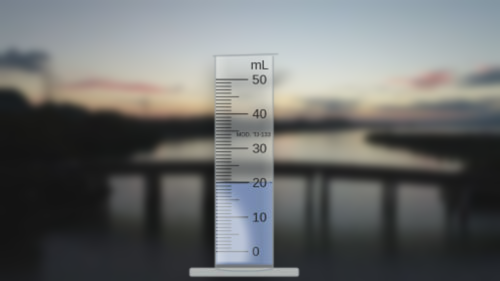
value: 20 (mL)
